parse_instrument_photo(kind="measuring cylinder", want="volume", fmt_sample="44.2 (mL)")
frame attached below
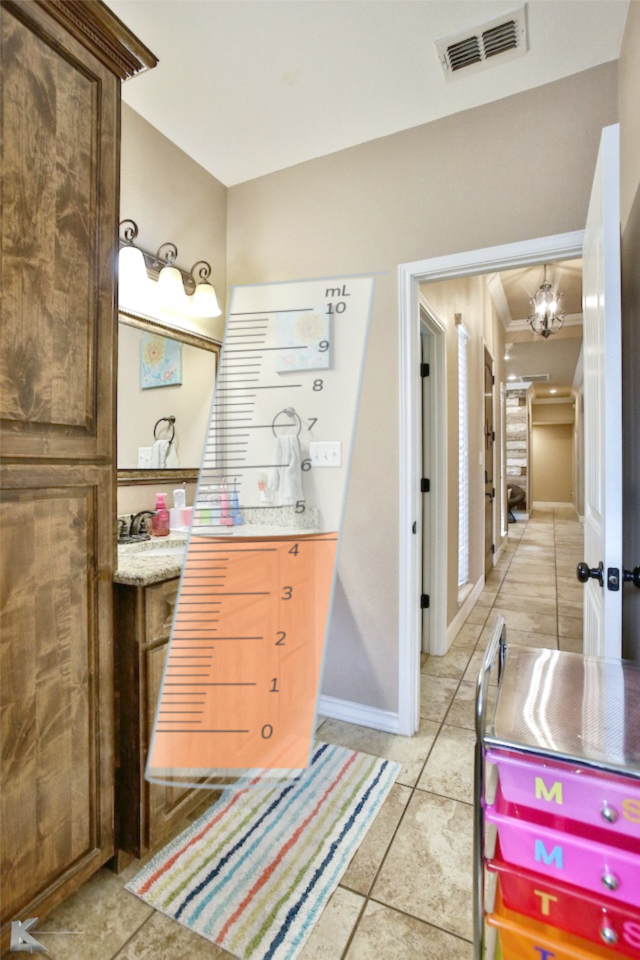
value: 4.2 (mL)
